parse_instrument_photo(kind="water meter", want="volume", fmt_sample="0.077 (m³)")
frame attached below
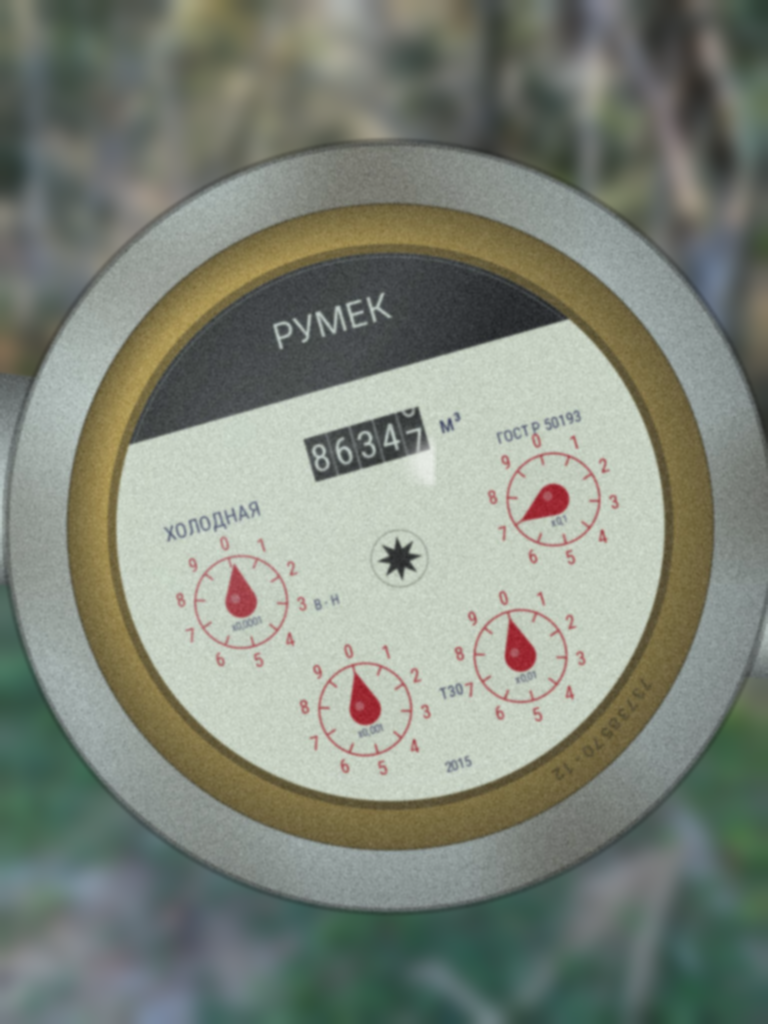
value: 86346.7000 (m³)
